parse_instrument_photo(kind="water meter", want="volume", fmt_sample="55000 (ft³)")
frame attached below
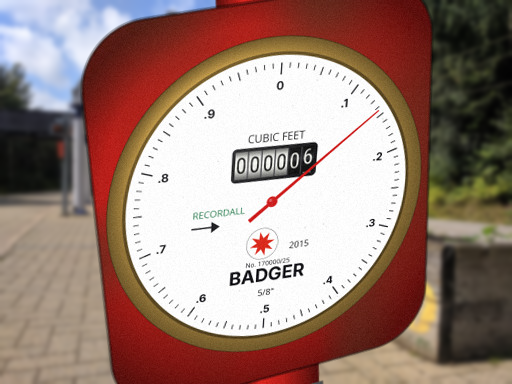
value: 6.14 (ft³)
